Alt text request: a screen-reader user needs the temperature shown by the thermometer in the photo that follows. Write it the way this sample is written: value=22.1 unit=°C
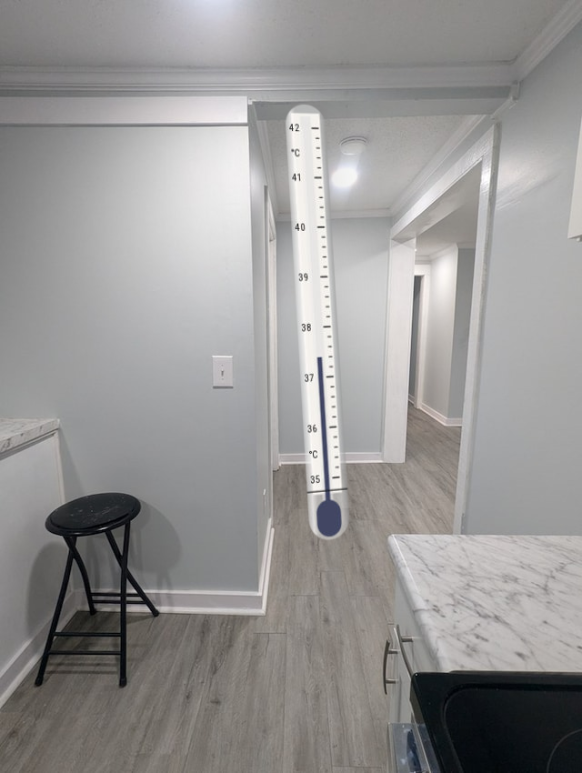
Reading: value=37.4 unit=°C
